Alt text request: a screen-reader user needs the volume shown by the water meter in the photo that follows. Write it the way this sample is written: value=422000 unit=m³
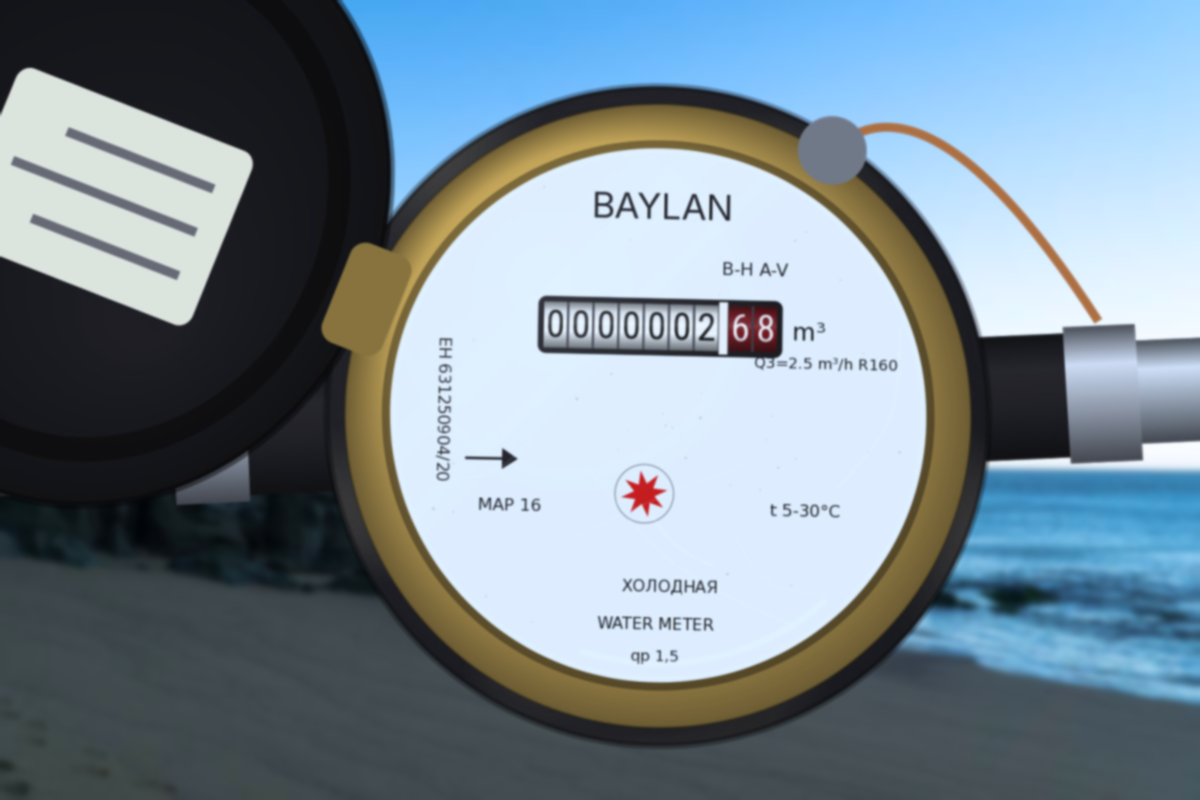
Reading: value=2.68 unit=m³
